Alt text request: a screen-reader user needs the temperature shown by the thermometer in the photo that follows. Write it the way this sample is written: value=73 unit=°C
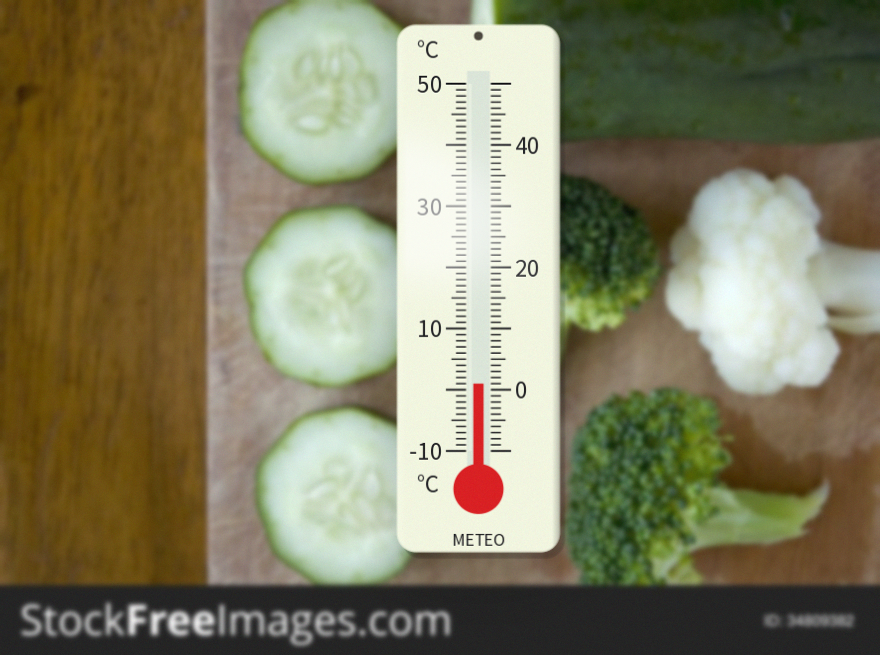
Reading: value=1 unit=°C
